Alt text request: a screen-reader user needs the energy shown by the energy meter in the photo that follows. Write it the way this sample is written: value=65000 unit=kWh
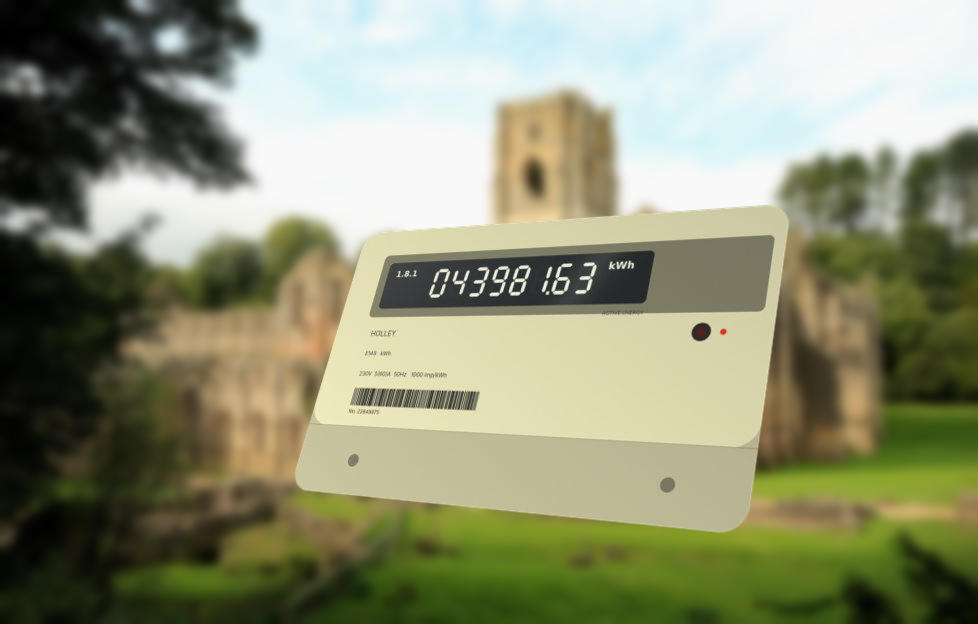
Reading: value=43981.63 unit=kWh
